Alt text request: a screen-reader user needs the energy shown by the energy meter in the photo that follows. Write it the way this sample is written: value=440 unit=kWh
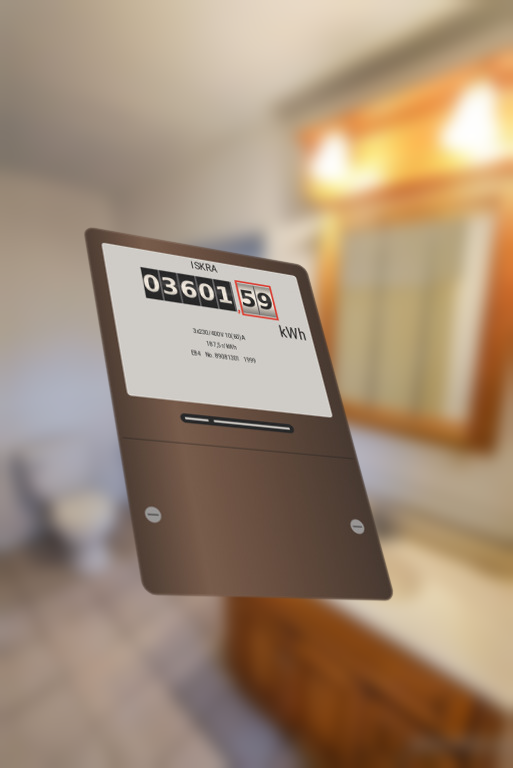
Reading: value=3601.59 unit=kWh
